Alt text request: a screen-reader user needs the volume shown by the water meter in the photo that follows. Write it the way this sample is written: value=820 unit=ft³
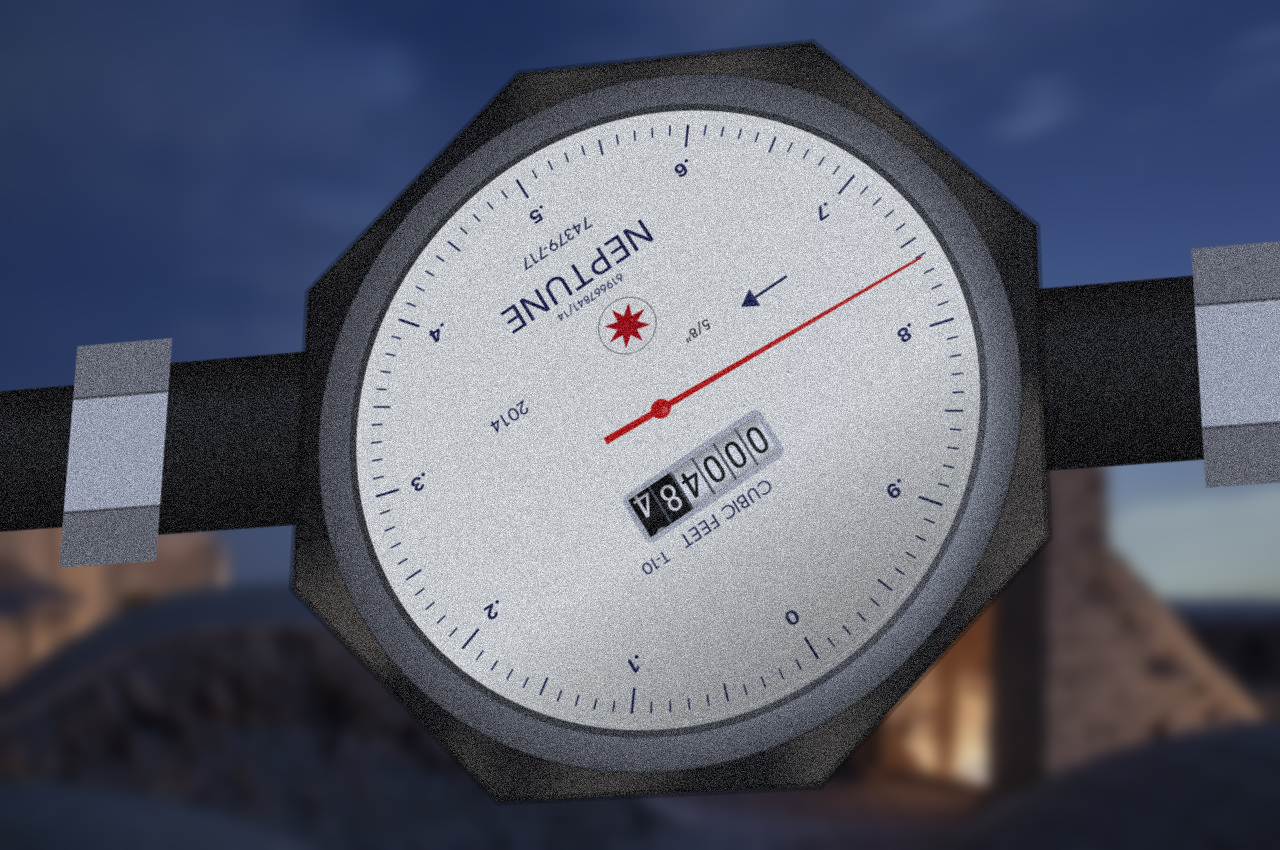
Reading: value=483.76 unit=ft³
